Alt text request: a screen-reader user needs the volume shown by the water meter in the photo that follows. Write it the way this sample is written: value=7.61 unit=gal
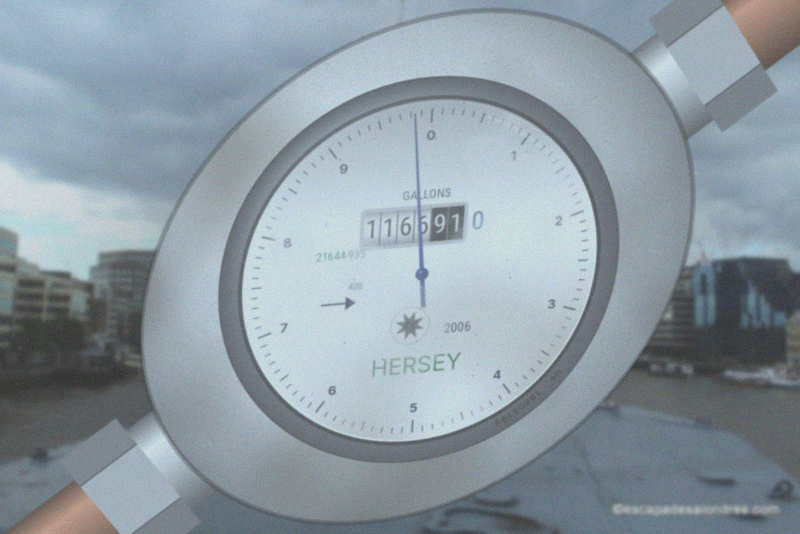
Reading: value=1166909.8 unit=gal
